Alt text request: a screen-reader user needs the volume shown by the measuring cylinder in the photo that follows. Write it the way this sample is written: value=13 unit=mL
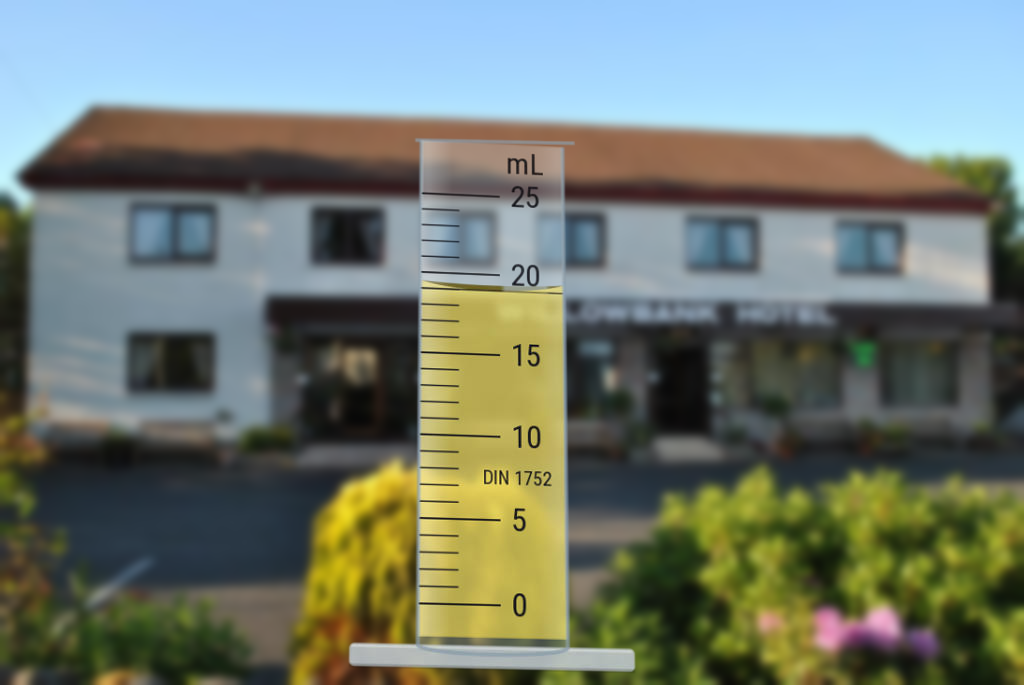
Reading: value=19 unit=mL
